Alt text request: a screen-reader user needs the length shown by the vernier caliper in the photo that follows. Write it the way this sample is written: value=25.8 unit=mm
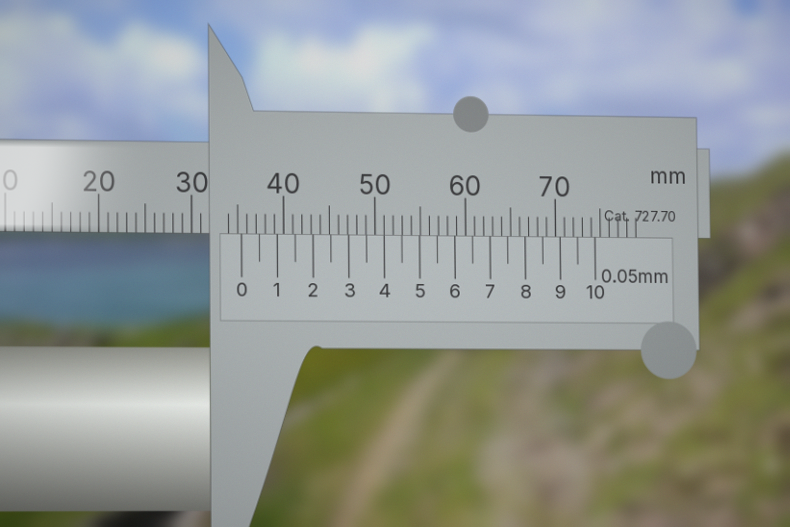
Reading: value=35.4 unit=mm
